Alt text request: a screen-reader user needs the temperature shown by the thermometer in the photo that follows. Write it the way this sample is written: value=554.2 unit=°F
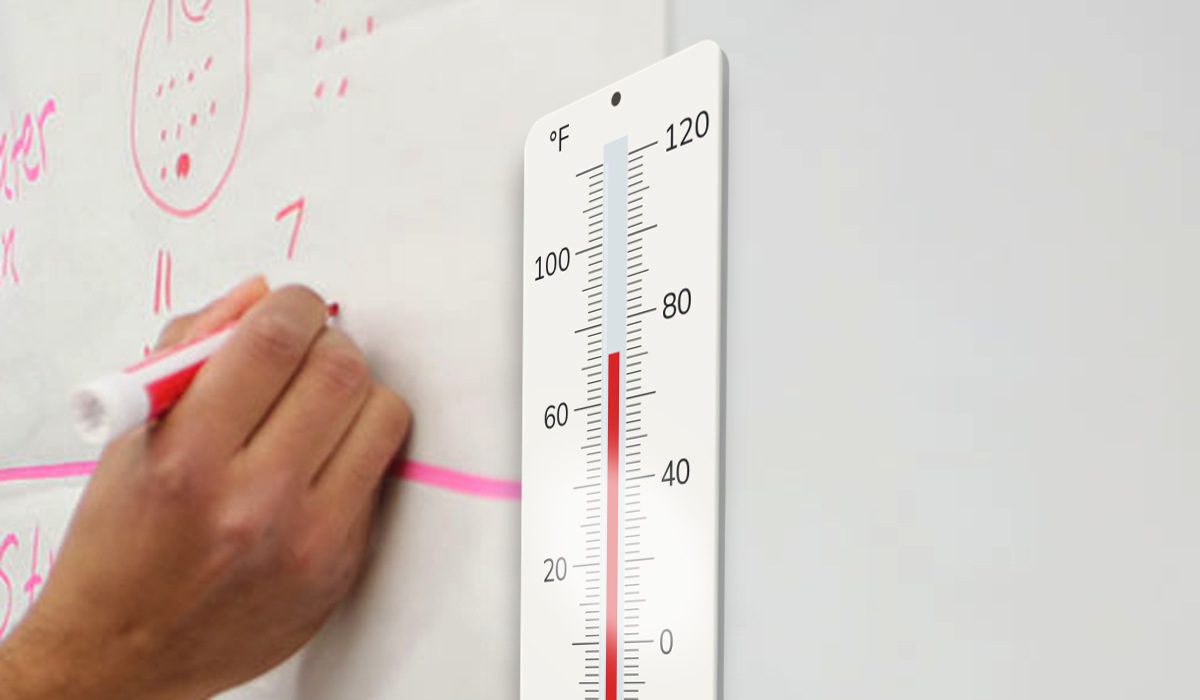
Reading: value=72 unit=°F
